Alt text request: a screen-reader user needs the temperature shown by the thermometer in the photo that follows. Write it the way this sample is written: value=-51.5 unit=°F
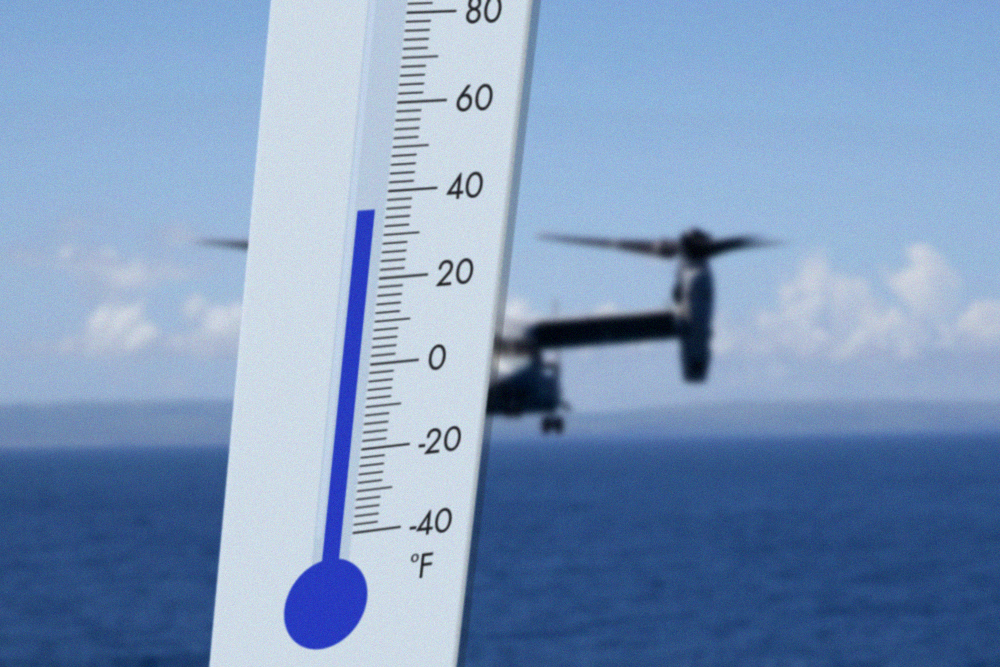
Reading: value=36 unit=°F
